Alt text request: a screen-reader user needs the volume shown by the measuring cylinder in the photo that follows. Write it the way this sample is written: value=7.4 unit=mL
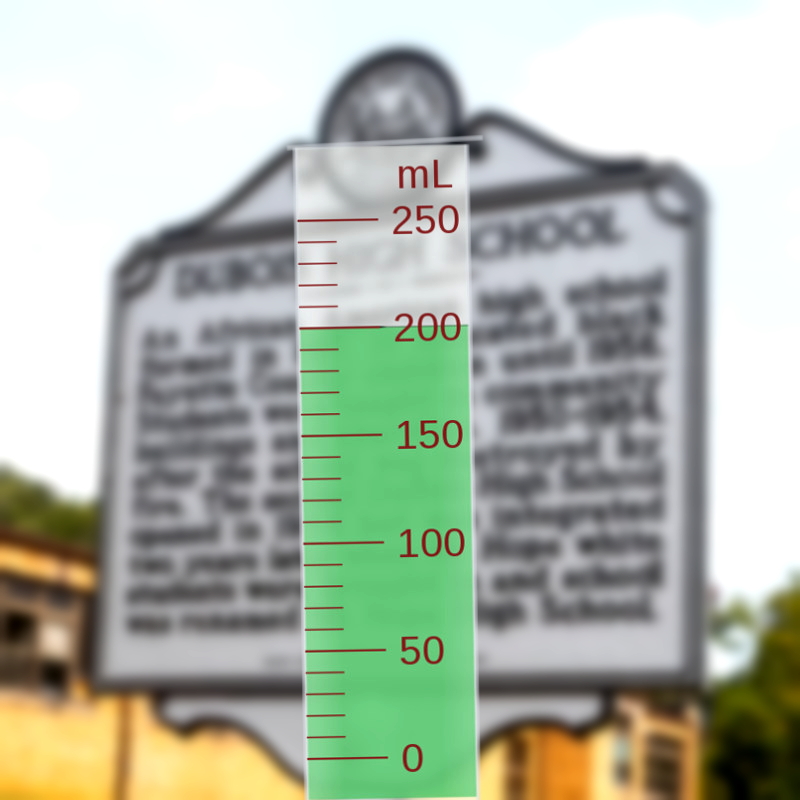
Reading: value=200 unit=mL
